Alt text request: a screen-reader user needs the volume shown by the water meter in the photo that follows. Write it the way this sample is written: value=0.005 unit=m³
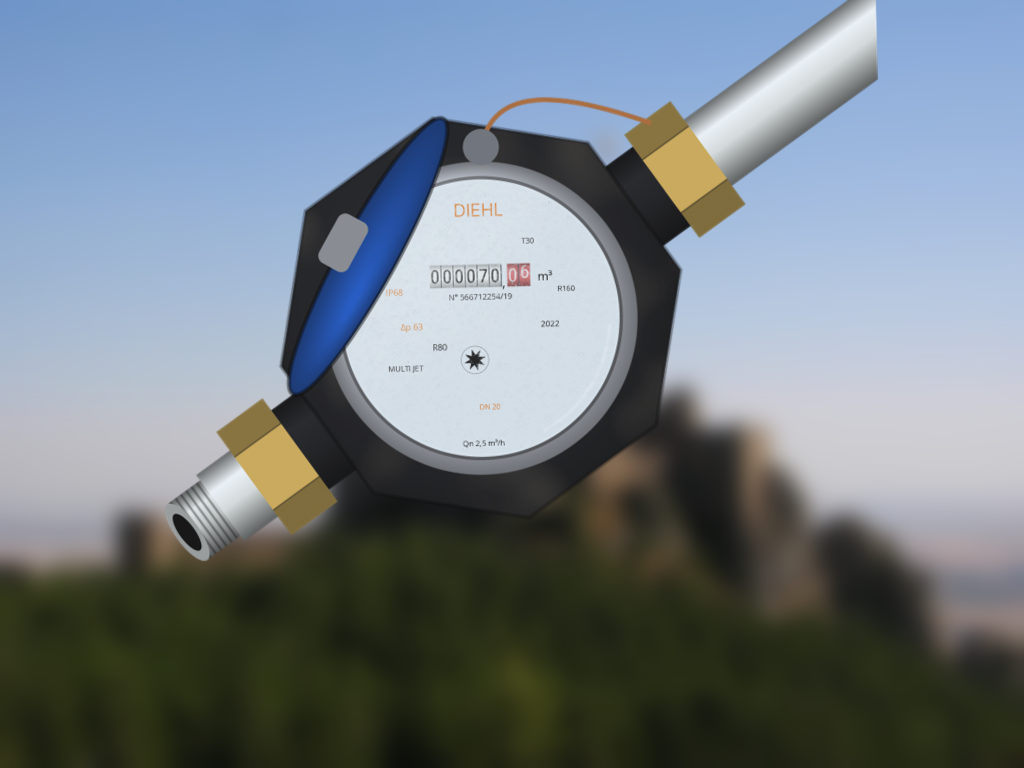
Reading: value=70.06 unit=m³
